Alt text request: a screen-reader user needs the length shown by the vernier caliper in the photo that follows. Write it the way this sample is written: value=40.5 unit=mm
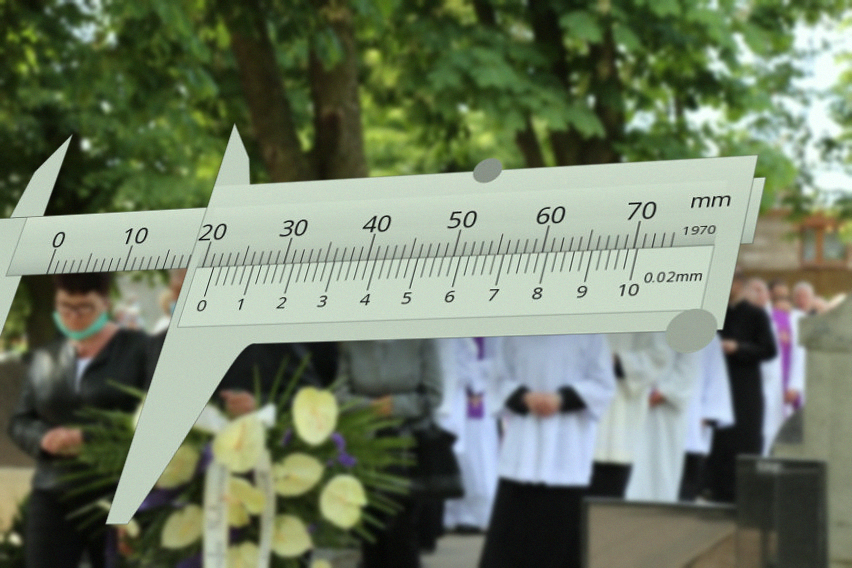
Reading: value=21.4 unit=mm
